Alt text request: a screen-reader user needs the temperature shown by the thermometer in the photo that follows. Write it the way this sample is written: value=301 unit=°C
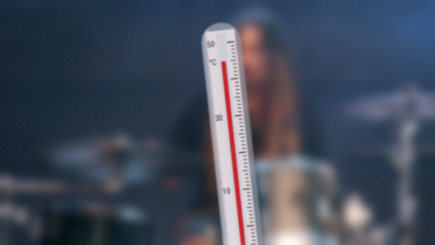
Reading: value=45 unit=°C
